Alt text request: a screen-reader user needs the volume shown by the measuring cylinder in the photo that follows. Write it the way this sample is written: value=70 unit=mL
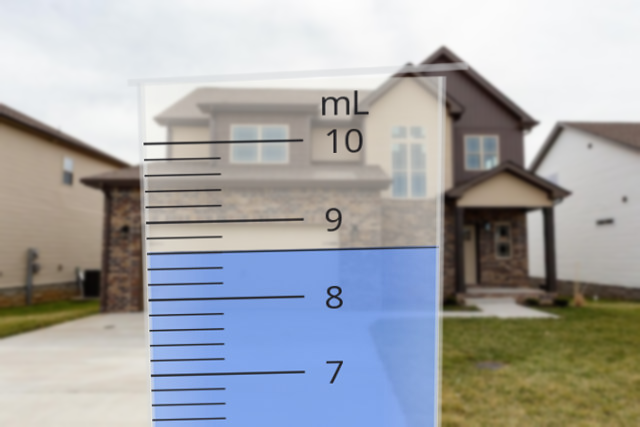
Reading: value=8.6 unit=mL
